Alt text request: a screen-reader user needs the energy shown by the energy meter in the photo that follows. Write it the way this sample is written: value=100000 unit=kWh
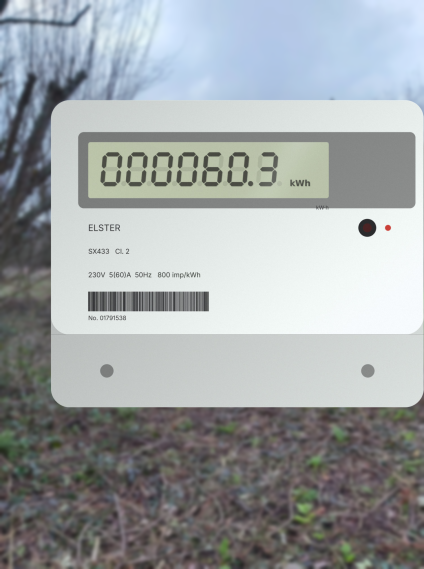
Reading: value=60.3 unit=kWh
